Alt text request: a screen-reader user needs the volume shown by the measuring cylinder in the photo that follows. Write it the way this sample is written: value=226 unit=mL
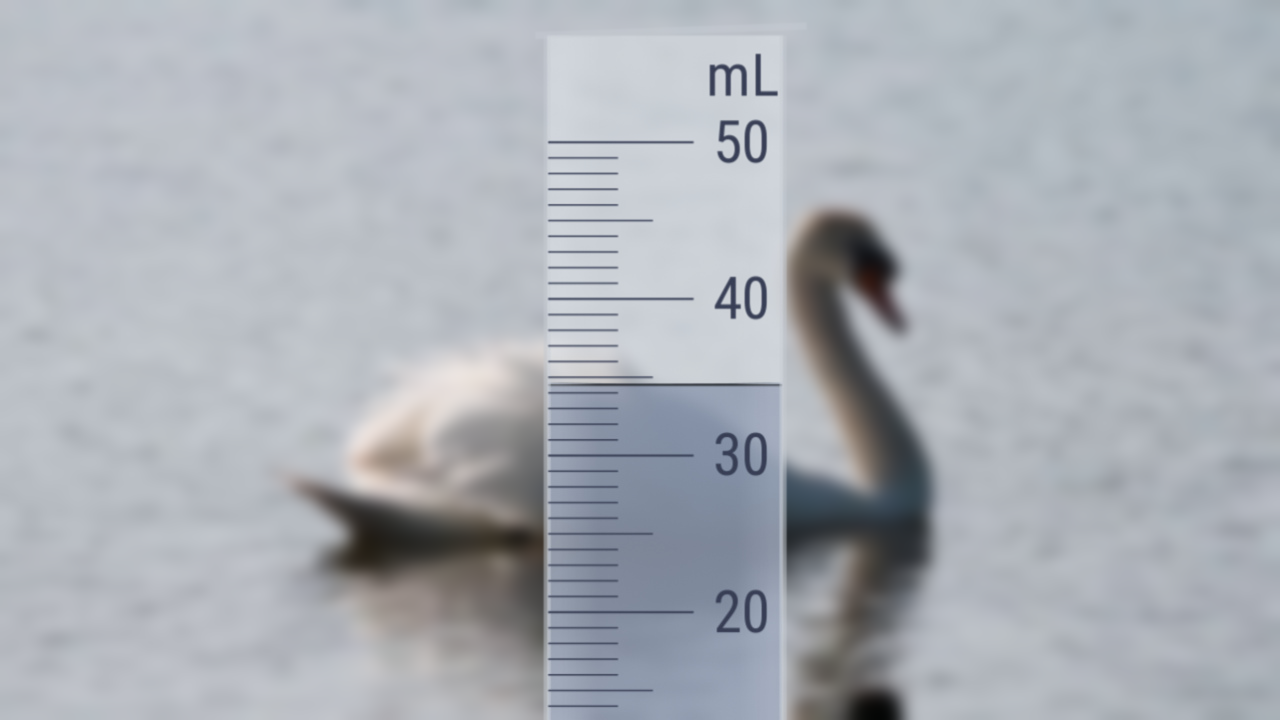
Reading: value=34.5 unit=mL
